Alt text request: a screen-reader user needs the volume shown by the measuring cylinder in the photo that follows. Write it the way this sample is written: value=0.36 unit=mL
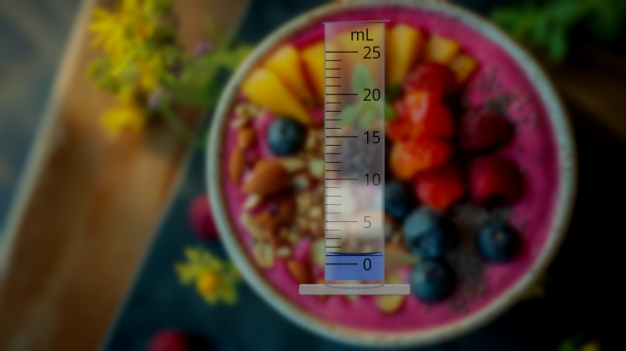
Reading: value=1 unit=mL
